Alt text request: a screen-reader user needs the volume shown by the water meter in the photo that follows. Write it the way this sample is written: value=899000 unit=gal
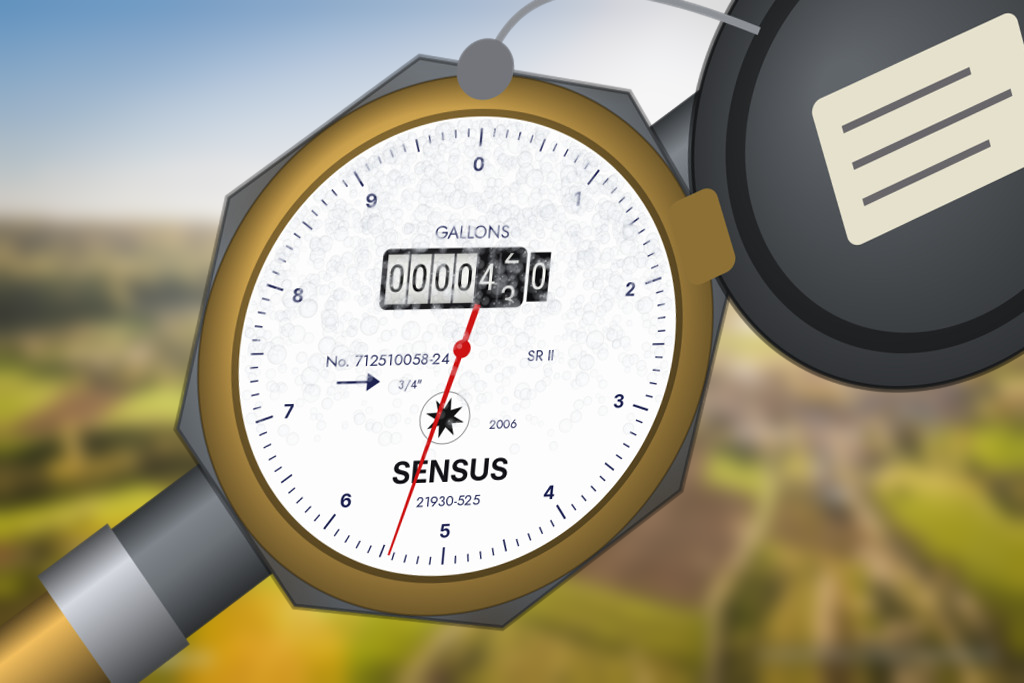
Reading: value=425.4 unit=gal
